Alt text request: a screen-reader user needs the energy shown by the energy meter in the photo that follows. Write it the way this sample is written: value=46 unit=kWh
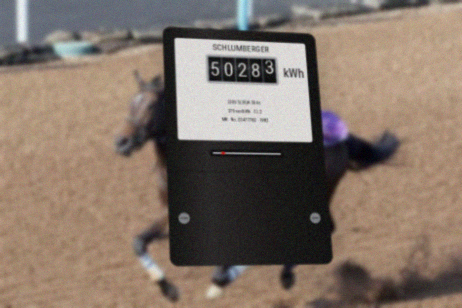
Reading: value=50283 unit=kWh
